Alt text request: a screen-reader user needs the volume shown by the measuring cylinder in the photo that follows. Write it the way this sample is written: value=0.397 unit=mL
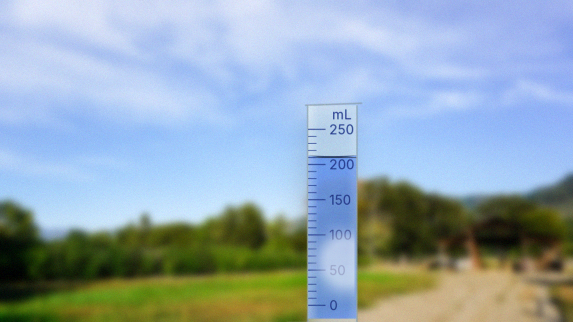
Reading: value=210 unit=mL
